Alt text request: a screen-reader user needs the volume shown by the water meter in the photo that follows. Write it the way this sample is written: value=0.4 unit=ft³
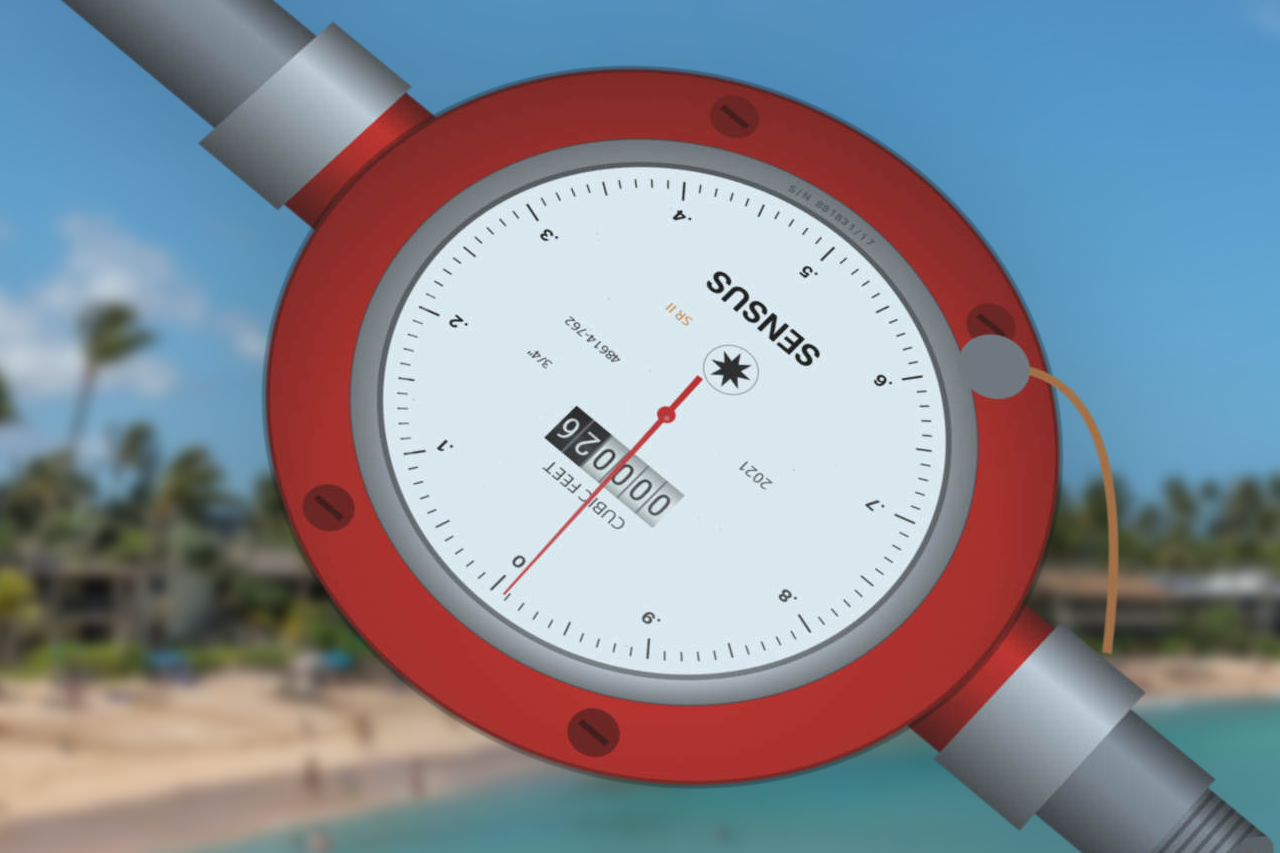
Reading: value=25.99 unit=ft³
